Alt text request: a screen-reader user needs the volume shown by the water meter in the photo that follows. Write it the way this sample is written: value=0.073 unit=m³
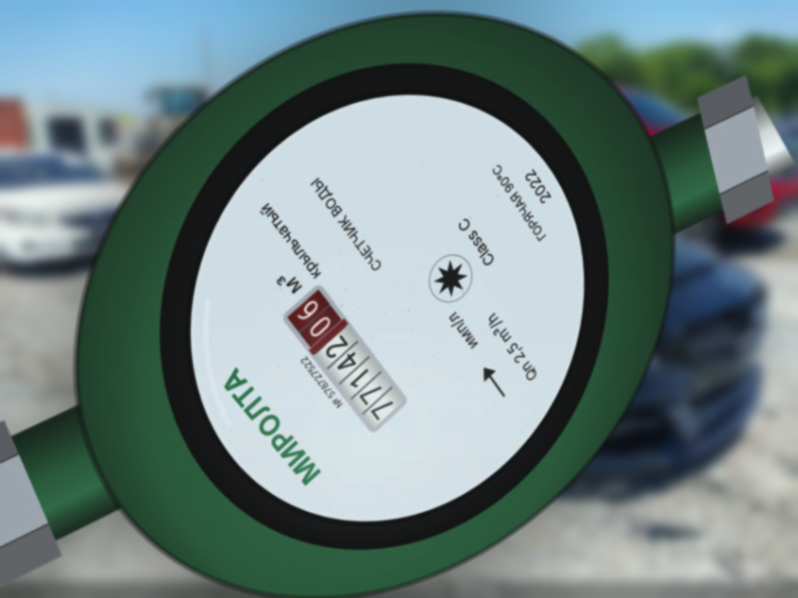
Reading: value=77142.06 unit=m³
